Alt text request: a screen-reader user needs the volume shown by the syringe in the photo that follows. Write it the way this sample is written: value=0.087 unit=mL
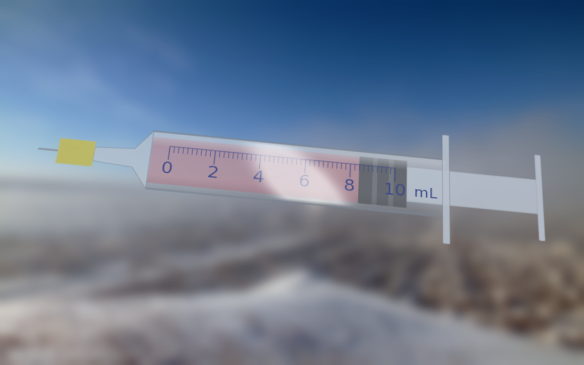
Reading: value=8.4 unit=mL
